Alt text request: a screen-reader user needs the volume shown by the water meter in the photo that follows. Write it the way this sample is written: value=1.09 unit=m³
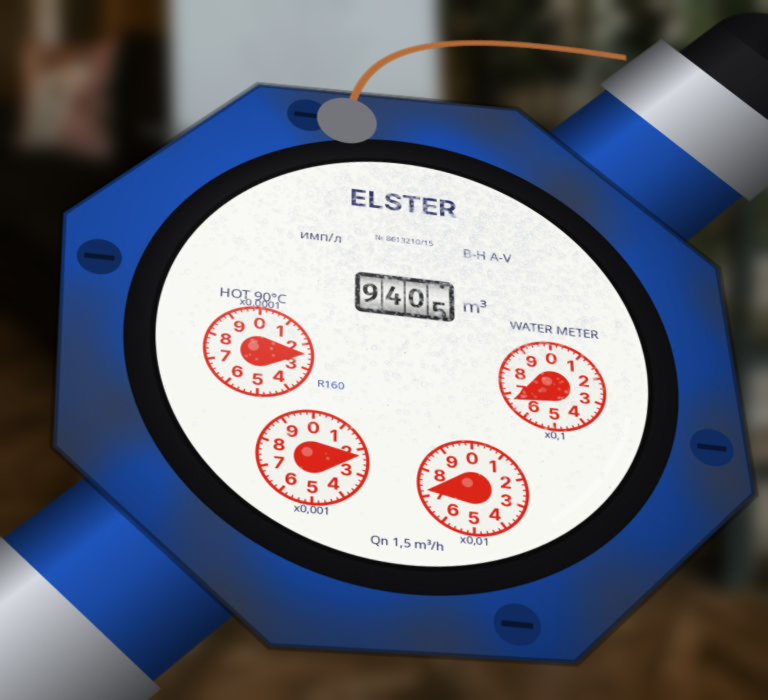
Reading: value=9404.6722 unit=m³
